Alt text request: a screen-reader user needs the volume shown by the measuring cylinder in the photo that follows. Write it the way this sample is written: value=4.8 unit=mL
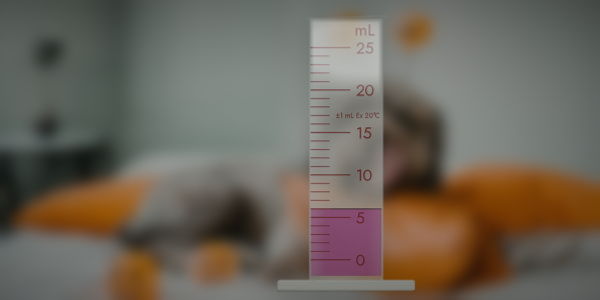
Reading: value=6 unit=mL
